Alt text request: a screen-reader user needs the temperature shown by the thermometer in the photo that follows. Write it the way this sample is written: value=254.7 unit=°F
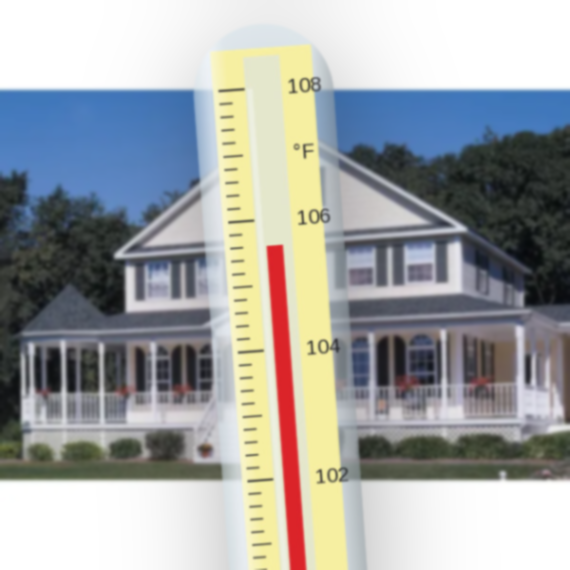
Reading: value=105.6 unit=°F
